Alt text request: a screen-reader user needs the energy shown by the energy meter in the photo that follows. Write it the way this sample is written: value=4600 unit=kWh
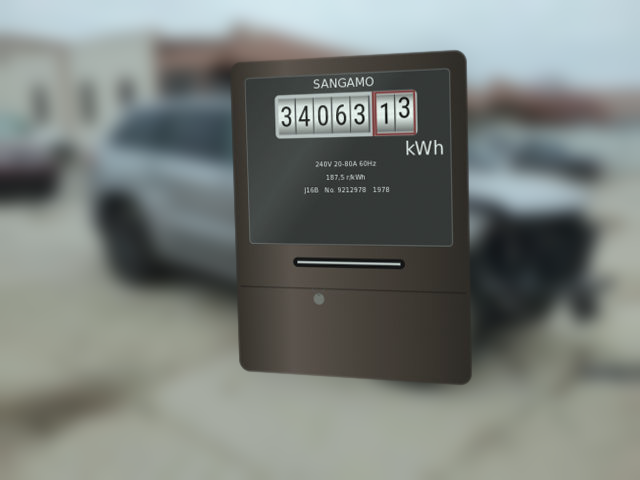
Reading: value=34063.13 unit=kWh
